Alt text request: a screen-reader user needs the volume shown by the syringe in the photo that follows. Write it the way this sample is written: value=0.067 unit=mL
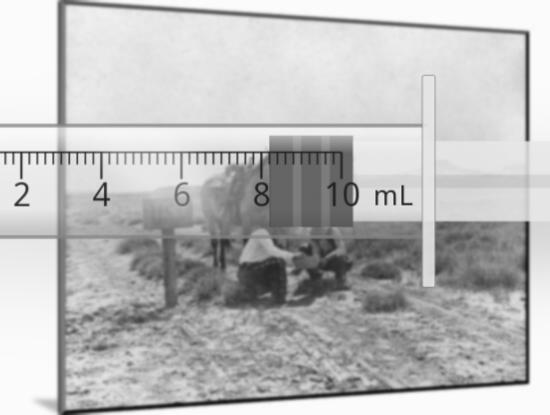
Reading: value=8.2 unit=mL
